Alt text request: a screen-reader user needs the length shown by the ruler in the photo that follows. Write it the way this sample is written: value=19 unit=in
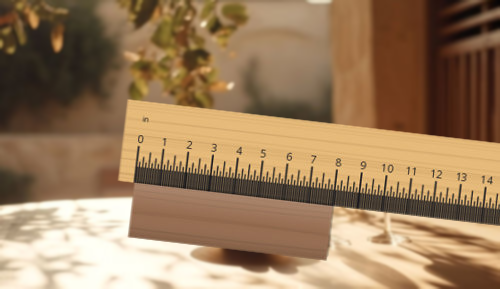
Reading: value=8 unit=in
